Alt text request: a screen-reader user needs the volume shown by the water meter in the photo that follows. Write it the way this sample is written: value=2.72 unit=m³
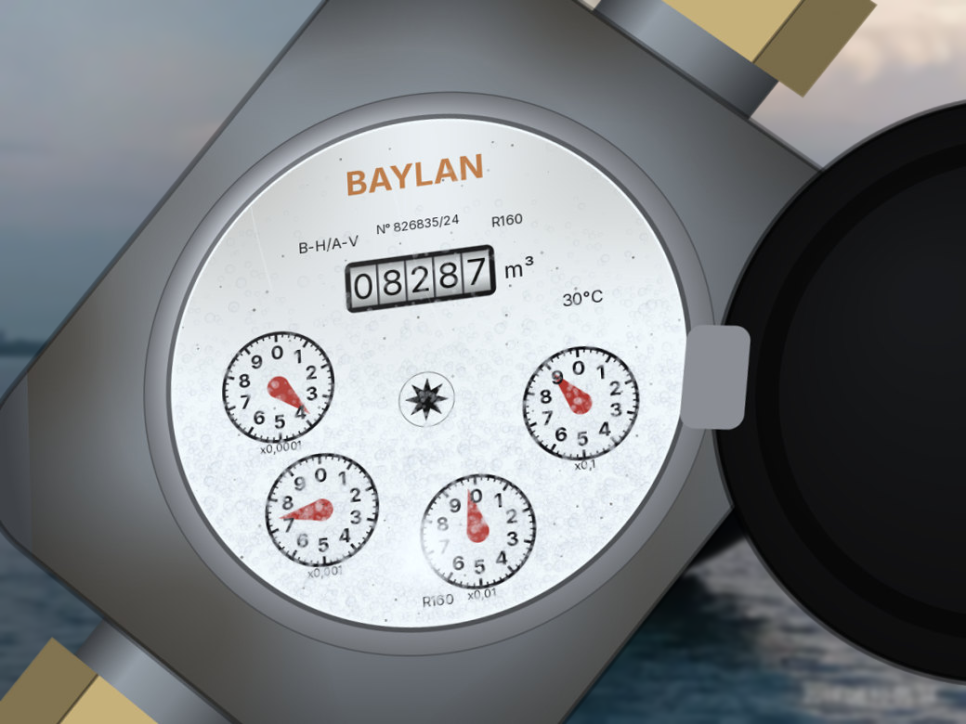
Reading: value=8287.8973 unit=m³
